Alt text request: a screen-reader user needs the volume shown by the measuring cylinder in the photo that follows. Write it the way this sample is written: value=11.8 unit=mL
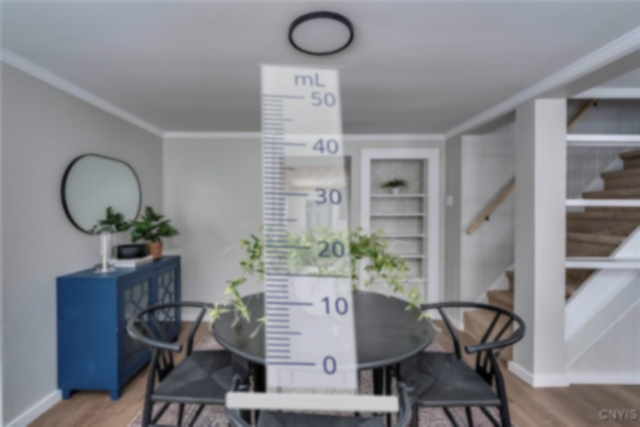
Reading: value=15 unit=mL
